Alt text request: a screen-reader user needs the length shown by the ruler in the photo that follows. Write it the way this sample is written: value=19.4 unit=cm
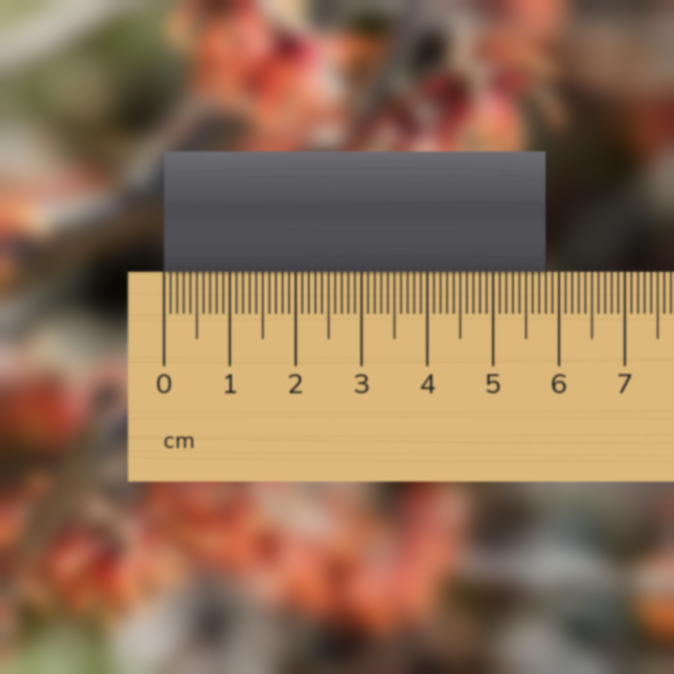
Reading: value=5.8 unit=cm
